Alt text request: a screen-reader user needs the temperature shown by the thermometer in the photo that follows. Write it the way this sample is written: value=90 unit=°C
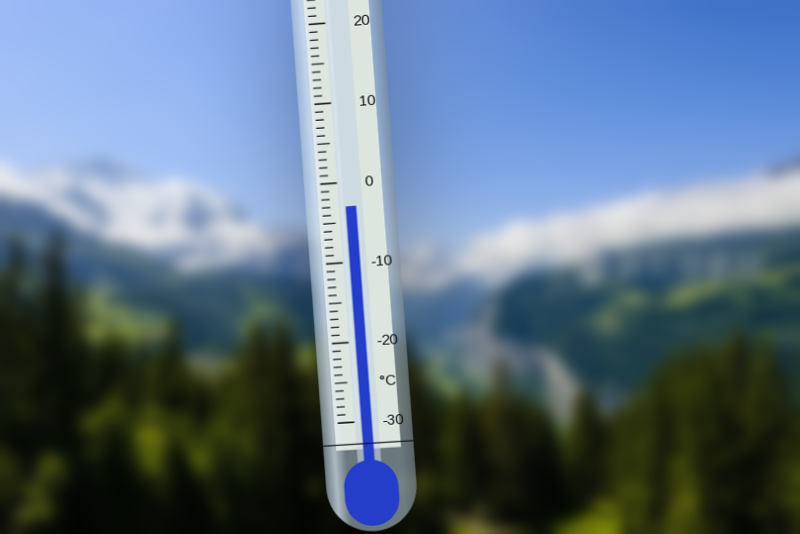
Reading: value=-3 unit=°C
